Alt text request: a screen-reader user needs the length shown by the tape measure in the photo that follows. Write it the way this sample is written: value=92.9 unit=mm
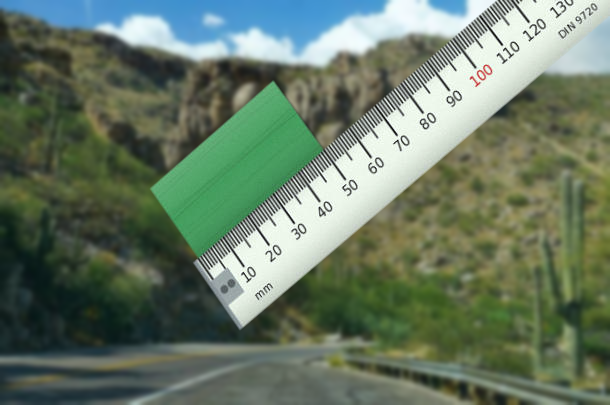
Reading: value=50 unit=mm
